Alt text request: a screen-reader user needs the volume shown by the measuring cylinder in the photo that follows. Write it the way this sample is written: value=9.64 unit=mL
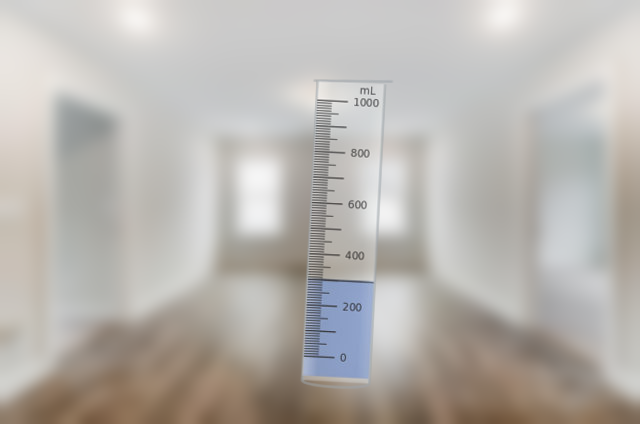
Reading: value=300 unit=mL
